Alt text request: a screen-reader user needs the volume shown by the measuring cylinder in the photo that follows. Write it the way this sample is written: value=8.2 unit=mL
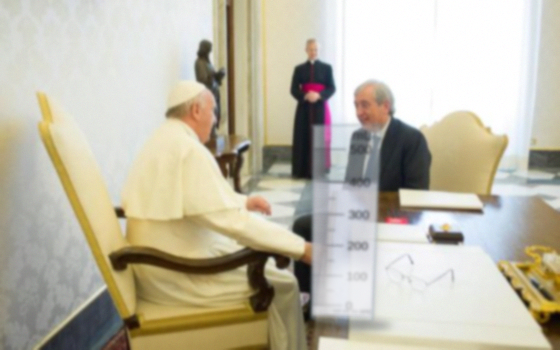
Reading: value=400 unit=mL
